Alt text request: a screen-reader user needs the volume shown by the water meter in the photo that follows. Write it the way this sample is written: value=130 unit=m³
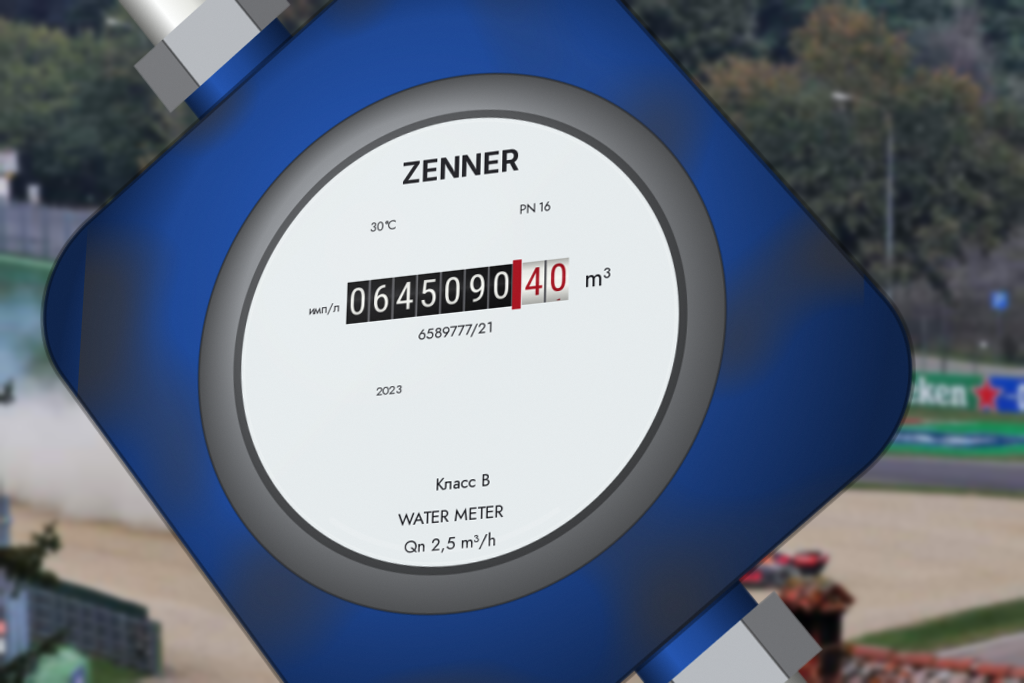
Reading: value=645090.40 unit=m³
